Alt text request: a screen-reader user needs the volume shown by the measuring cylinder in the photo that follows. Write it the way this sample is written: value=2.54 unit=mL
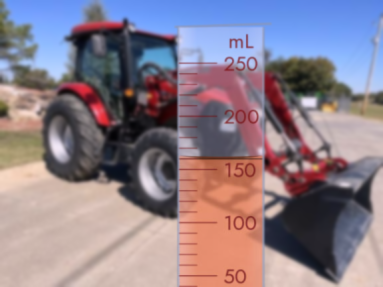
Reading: value=160 unit=mL
